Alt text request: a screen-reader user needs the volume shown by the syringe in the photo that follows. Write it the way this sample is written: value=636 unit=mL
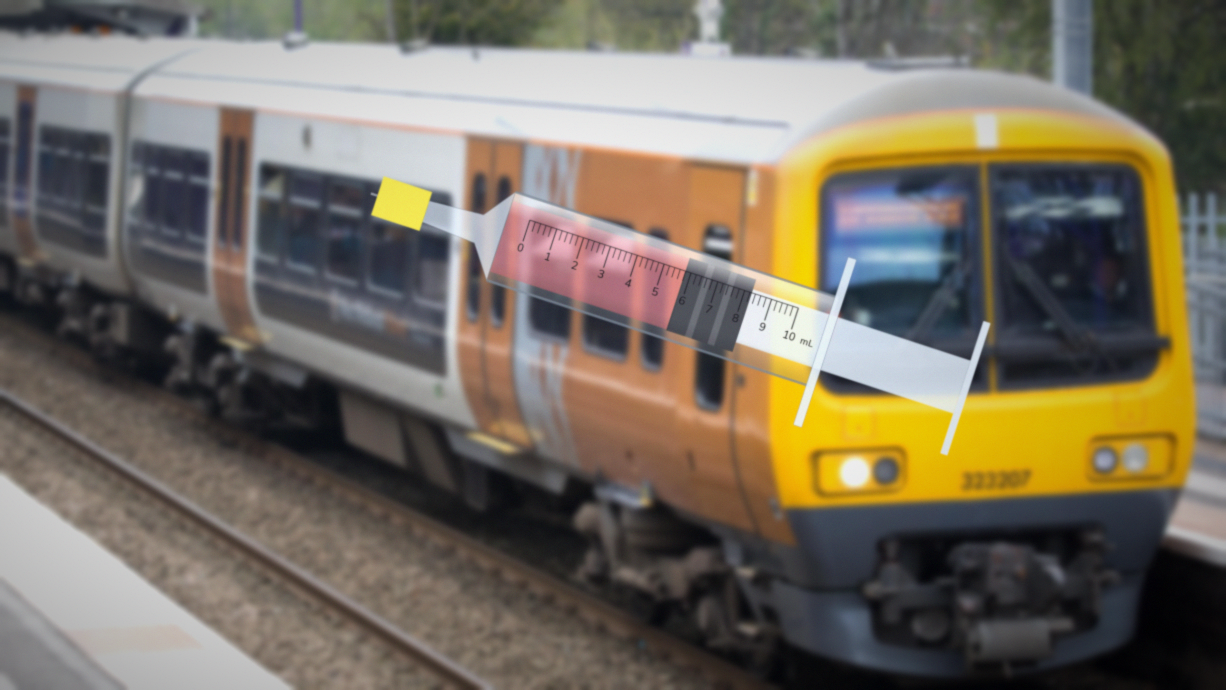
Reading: value=5.8 unit=mL
